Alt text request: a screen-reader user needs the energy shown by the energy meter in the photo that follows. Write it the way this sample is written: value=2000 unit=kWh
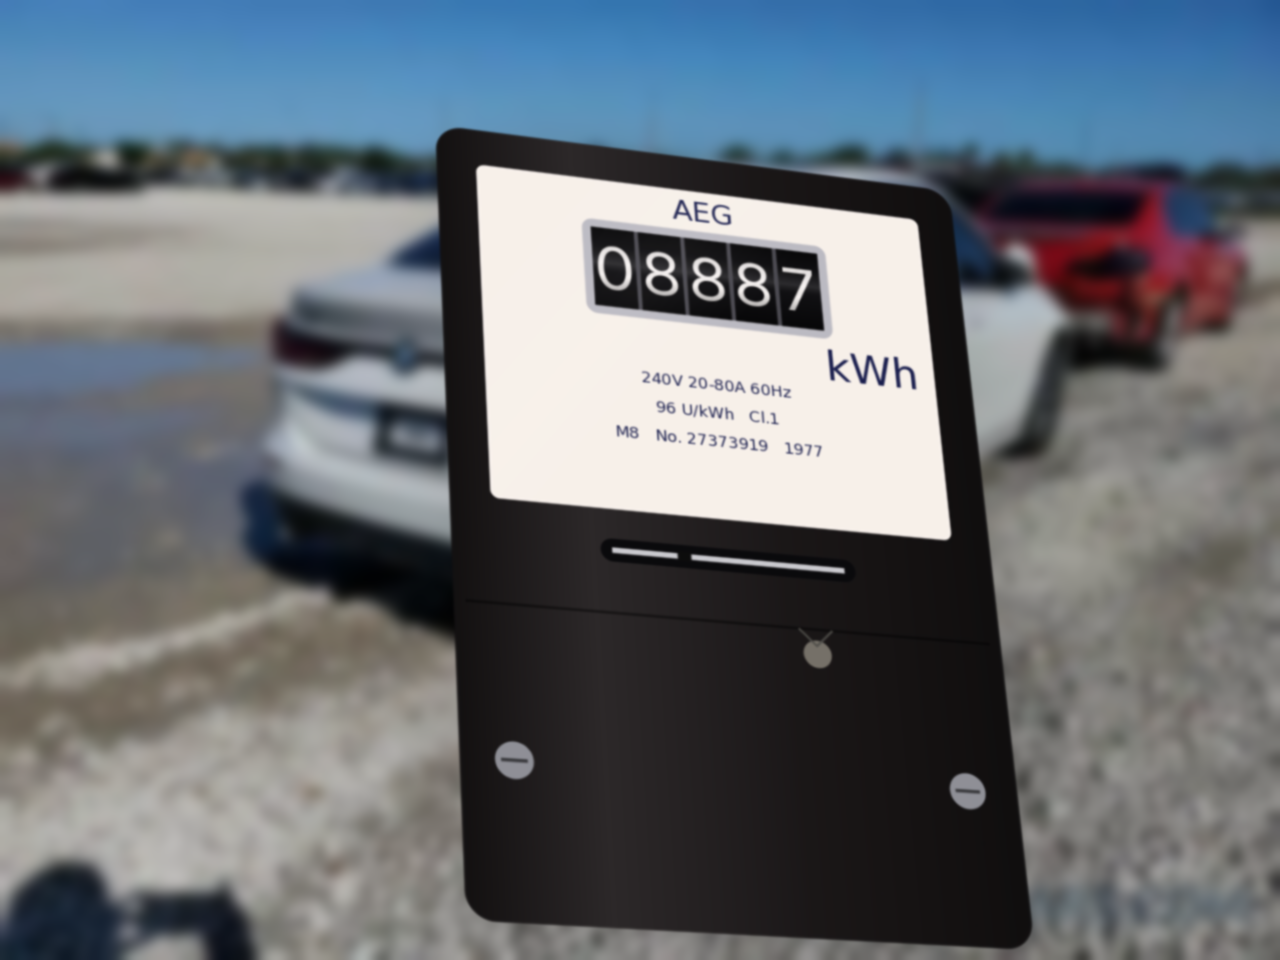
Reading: value=8887 unit=kWh
